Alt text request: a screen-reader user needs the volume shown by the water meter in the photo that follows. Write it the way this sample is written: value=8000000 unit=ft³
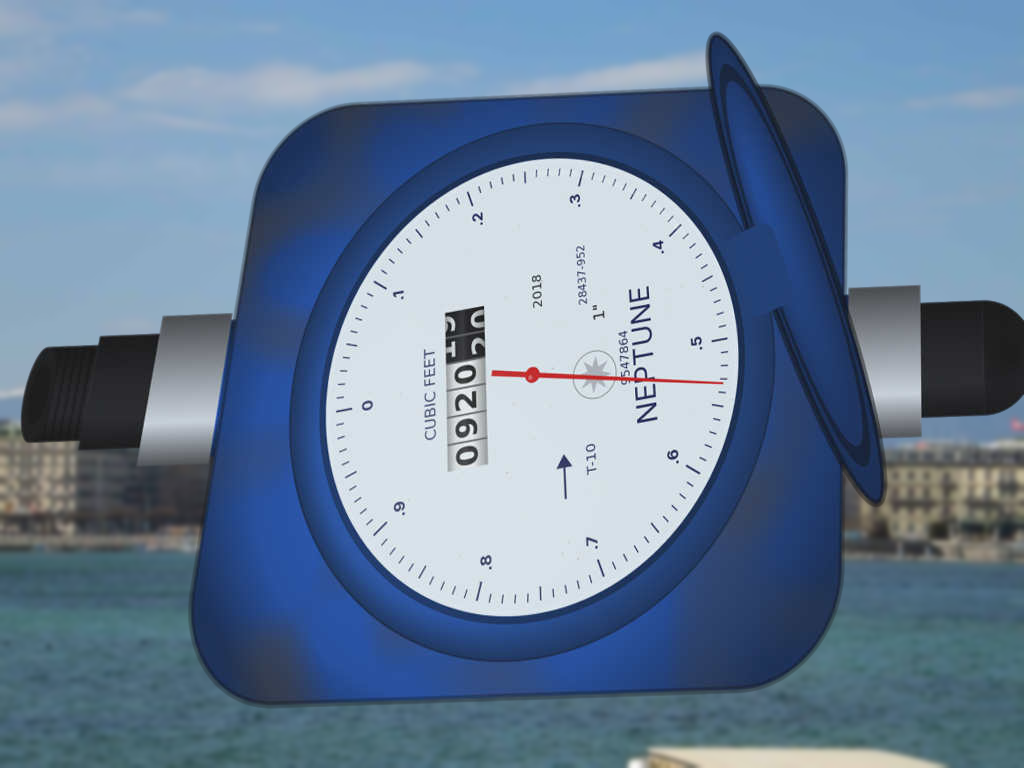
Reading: value=92019.53 unit=ft³
